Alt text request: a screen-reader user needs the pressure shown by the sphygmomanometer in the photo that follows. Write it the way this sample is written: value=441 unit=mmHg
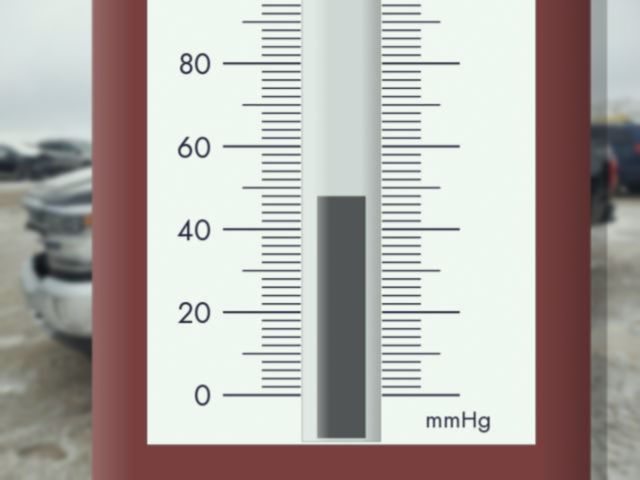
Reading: value=48 unit=mmHg
